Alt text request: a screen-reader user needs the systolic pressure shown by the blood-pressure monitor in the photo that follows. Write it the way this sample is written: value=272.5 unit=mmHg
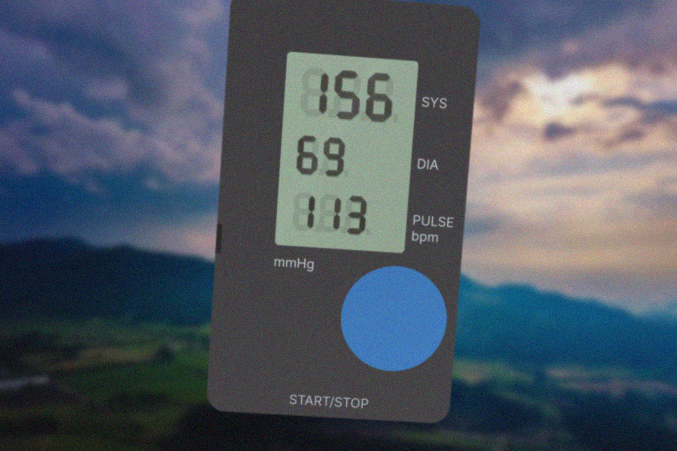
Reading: value=156 unit=mmHg
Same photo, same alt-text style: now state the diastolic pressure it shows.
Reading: value=69 unit=mmHg
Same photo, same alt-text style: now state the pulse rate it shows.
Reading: value=113 unit=bpm
